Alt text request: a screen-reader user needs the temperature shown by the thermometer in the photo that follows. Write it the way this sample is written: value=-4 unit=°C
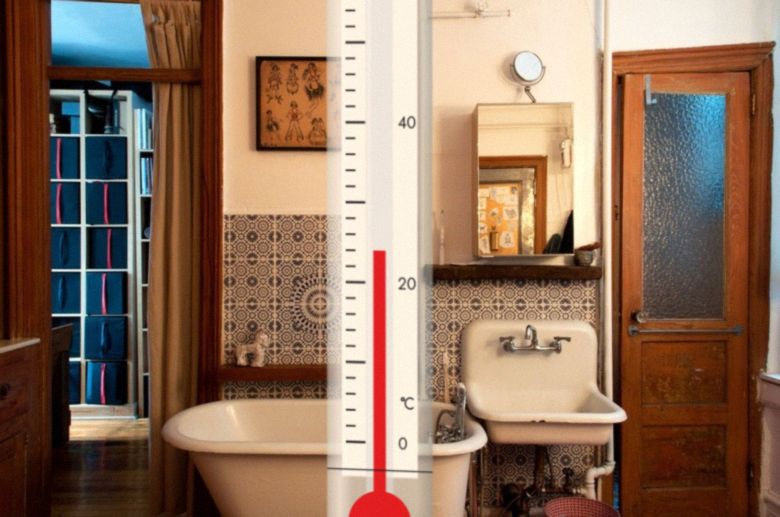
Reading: value=24 unit=°C
